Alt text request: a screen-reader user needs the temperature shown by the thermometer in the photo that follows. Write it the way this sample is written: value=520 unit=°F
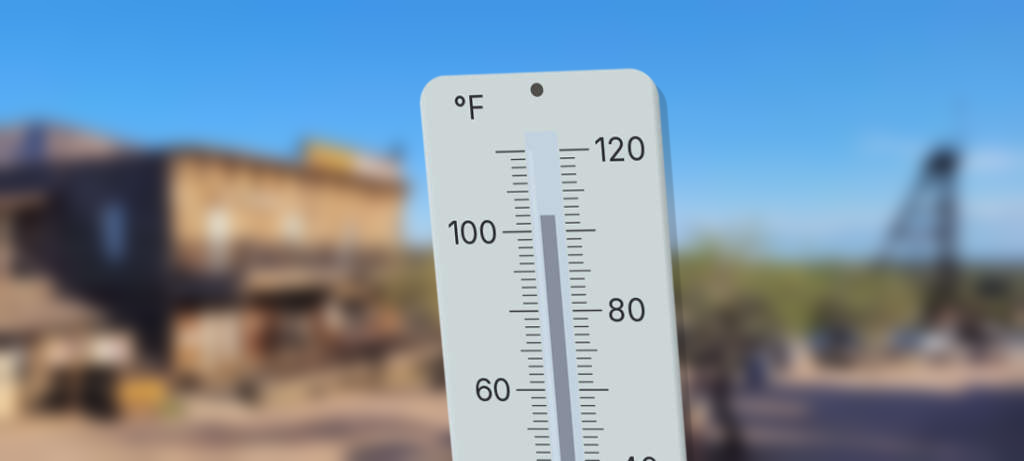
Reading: value=104 unit=°F
